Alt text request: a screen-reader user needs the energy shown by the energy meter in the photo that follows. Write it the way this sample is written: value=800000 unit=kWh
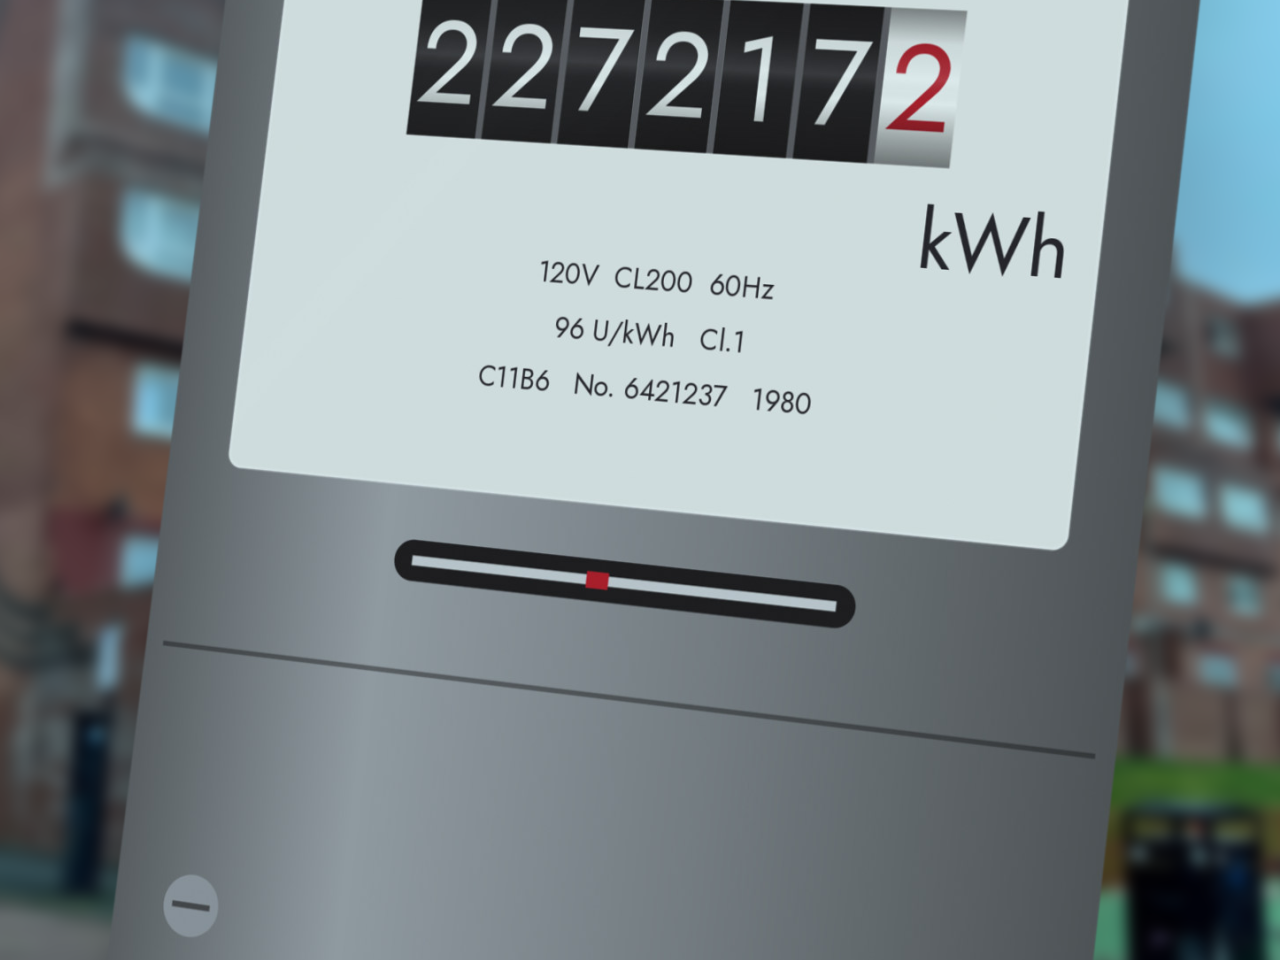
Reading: value=227217.2 unit=kWh
